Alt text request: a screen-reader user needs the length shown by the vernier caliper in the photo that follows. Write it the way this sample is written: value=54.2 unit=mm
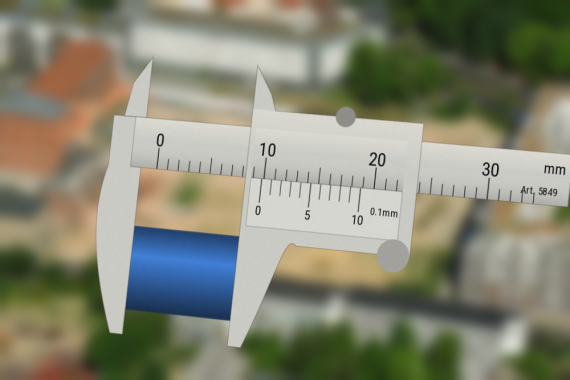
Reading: value=9.8 unit=mm
